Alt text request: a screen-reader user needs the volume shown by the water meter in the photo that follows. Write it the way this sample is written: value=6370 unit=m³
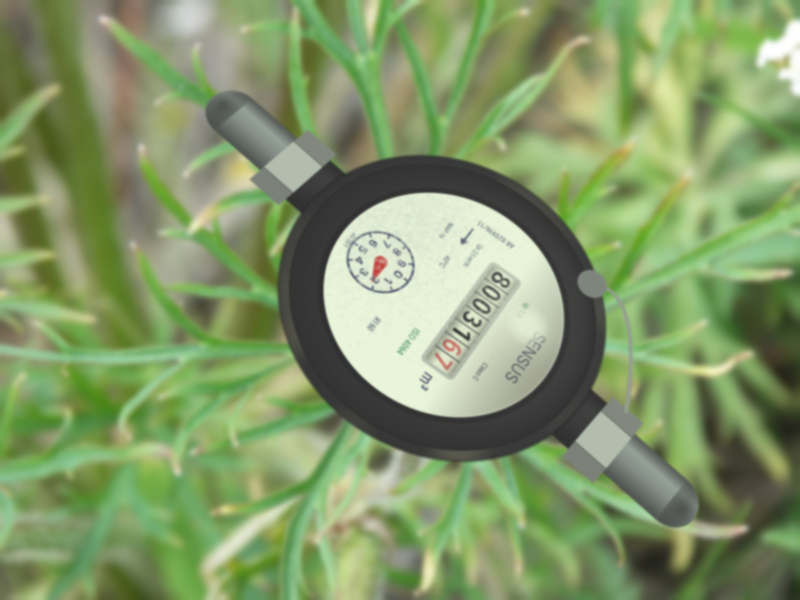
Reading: value=80031.672 unit=m³
